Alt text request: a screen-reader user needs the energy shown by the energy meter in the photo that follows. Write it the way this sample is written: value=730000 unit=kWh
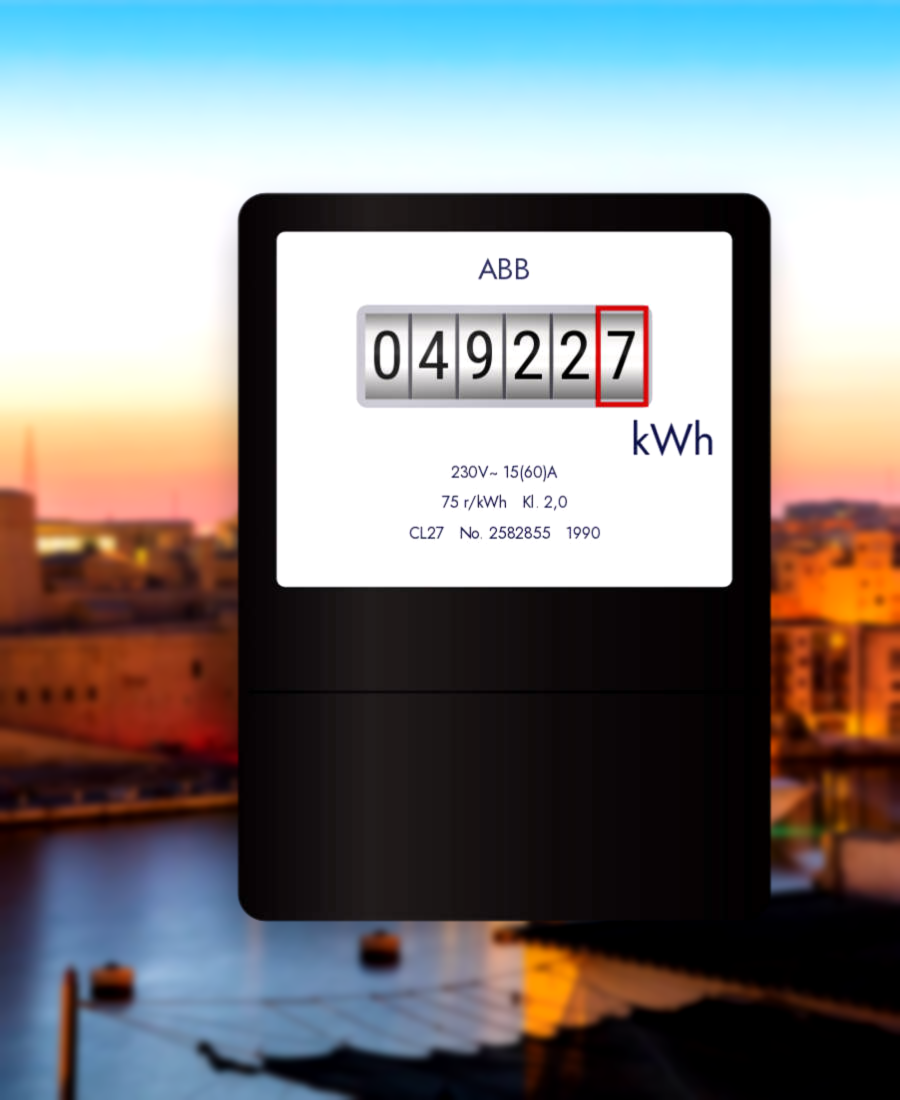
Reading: value=4922.7 unit=kWh
